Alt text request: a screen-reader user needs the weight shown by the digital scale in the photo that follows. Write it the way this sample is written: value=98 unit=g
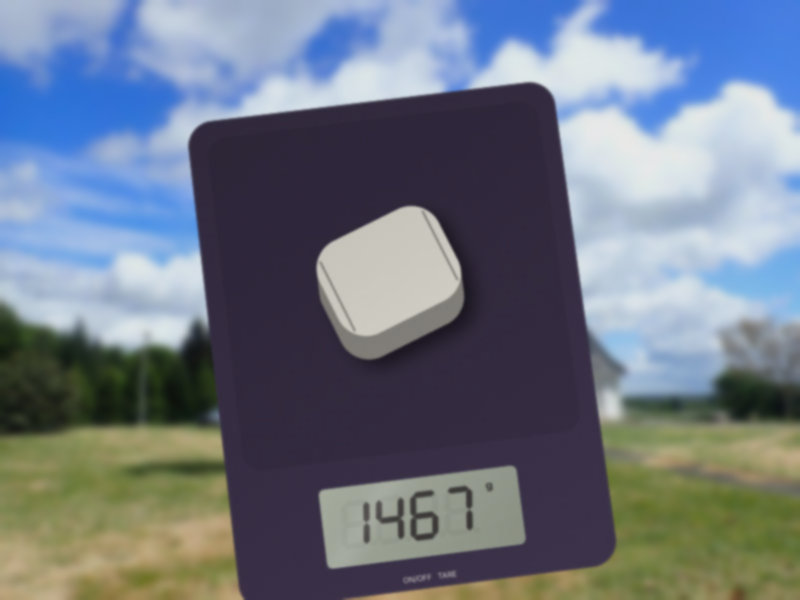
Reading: value=1467 unit=g
